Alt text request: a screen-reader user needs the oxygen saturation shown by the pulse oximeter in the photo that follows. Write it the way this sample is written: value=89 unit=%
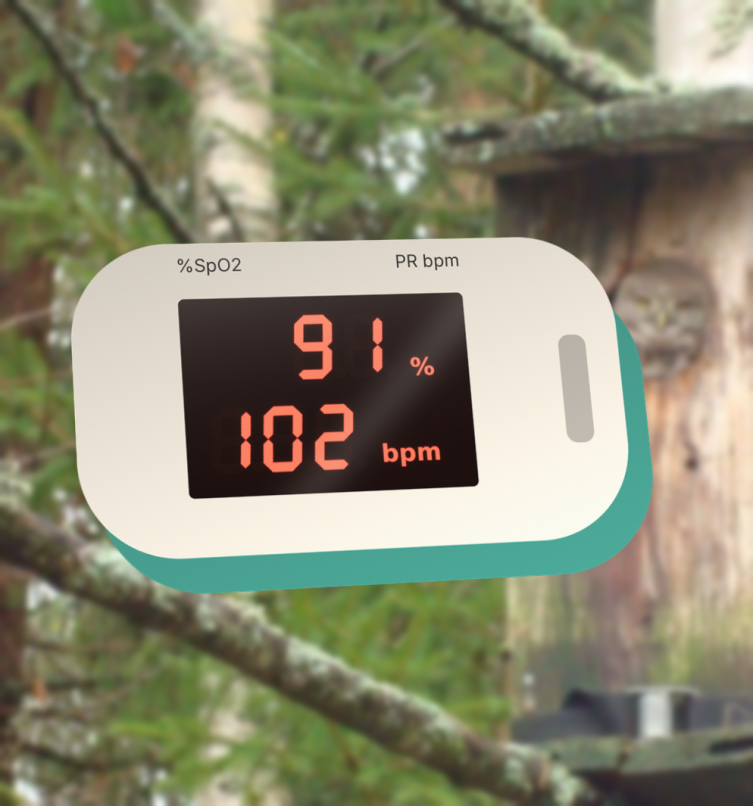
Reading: value=91 unit=%
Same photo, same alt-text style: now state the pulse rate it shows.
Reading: value=102 unit=bpm
